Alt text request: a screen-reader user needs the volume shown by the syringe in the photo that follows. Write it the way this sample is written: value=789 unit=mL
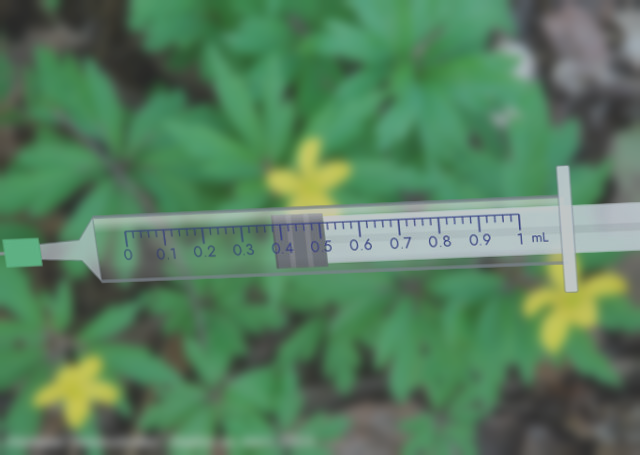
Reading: value=0.38 unit=mL
